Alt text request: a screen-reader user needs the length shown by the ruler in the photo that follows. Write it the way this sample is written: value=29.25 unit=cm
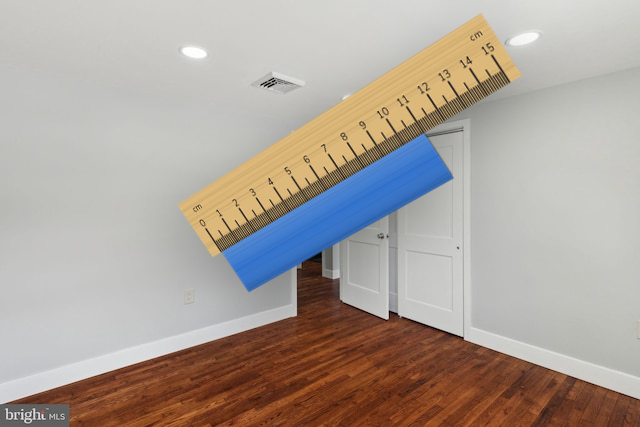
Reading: value=11 unit=cm
